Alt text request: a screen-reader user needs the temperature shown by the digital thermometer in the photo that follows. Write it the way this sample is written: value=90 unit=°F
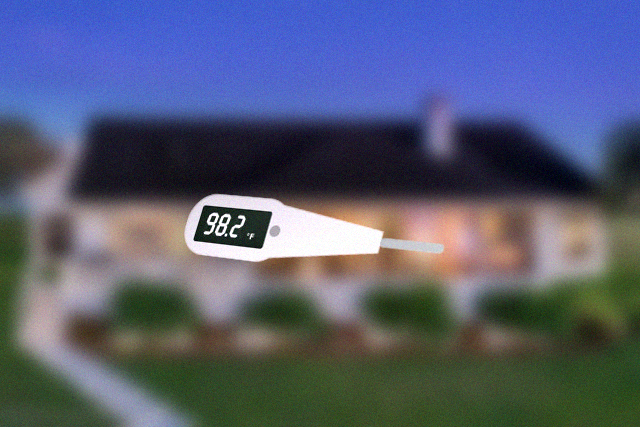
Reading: value=98.2 unit=°F
